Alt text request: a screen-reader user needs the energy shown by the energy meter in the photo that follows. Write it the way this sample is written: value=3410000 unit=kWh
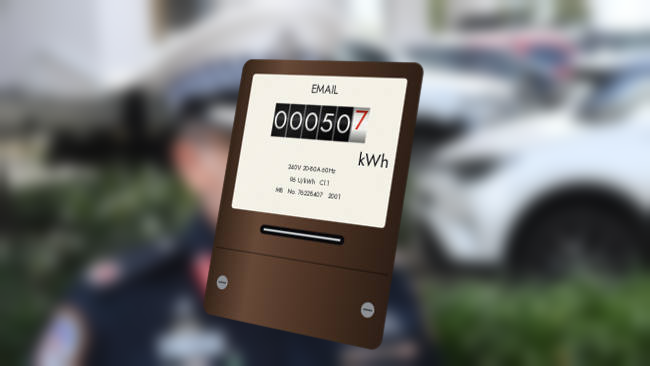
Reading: value=50.7 unit=kWh
